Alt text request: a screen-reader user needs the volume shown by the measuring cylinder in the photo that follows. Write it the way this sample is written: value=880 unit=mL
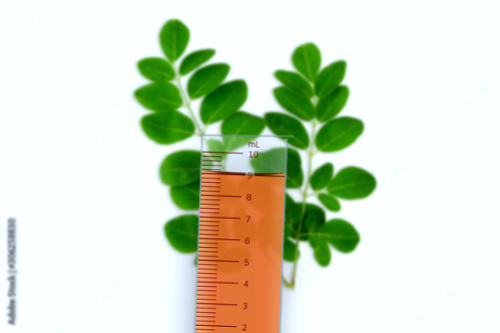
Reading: value=9 unit=mL
